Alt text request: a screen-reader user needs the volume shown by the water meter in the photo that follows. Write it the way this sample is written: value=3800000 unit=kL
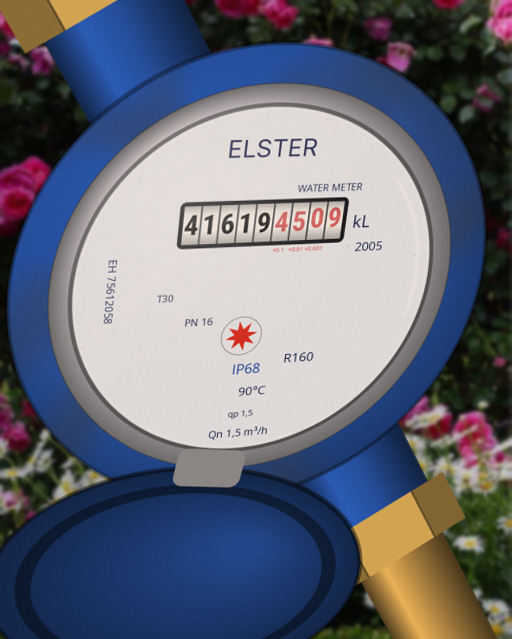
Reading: value=41619.4509 unit=kL
